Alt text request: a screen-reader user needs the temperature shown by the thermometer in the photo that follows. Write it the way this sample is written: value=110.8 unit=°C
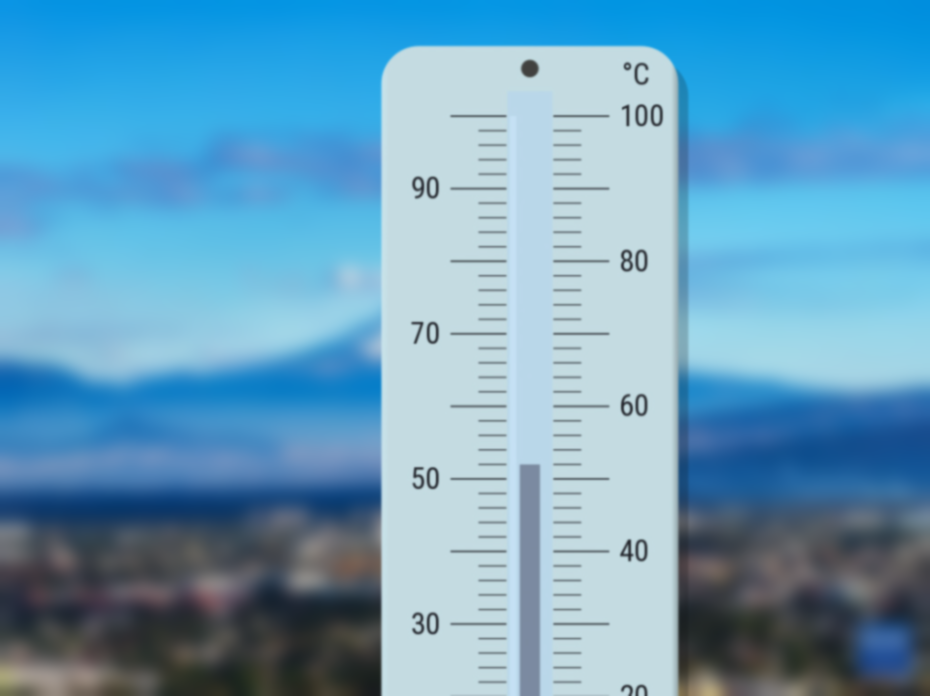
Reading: value=52 unit=°C
